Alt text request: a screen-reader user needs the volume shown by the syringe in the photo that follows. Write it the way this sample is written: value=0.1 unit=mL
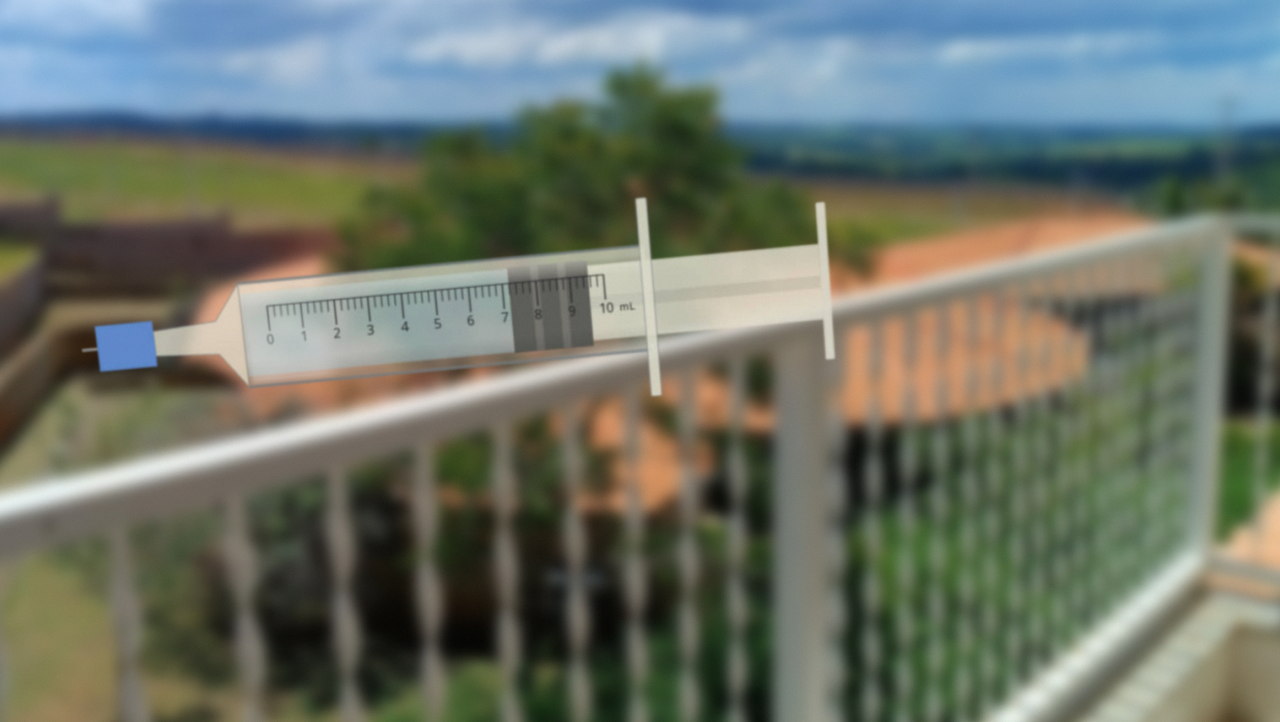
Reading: value=7.2 unit=mL
